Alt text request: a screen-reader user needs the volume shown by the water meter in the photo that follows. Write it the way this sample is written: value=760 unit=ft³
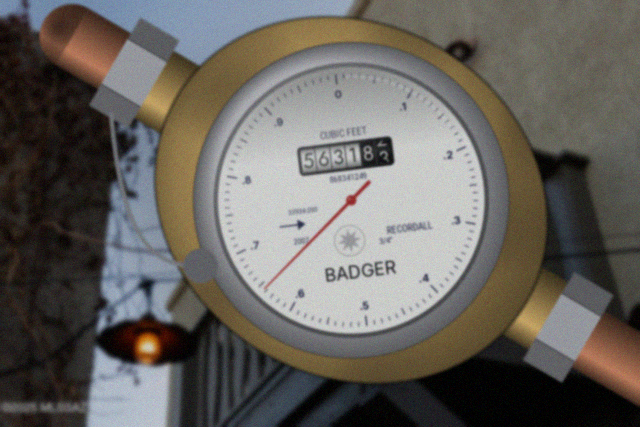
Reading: value=563182.64 unit=ft³
